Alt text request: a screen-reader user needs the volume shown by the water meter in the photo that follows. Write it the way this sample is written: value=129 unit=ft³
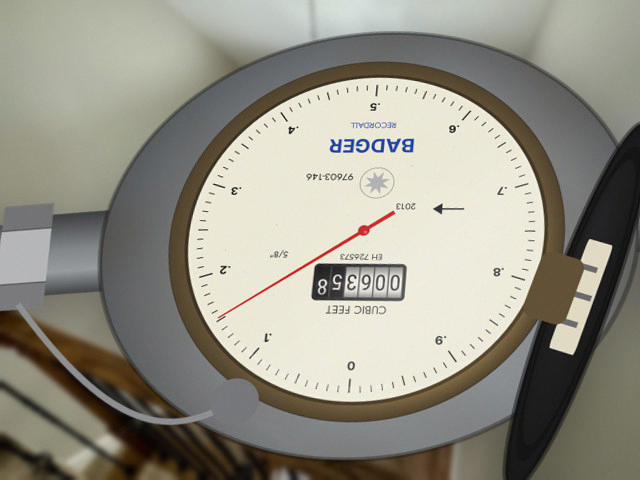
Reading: value=6358.15 unit=ft³
